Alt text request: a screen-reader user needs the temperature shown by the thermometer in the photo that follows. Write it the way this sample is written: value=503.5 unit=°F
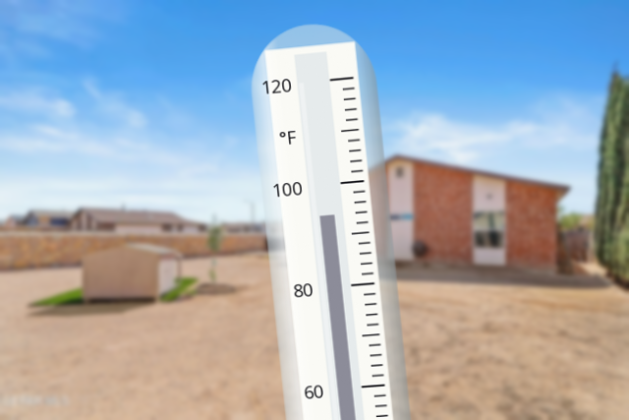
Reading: value=94 unit=°F
